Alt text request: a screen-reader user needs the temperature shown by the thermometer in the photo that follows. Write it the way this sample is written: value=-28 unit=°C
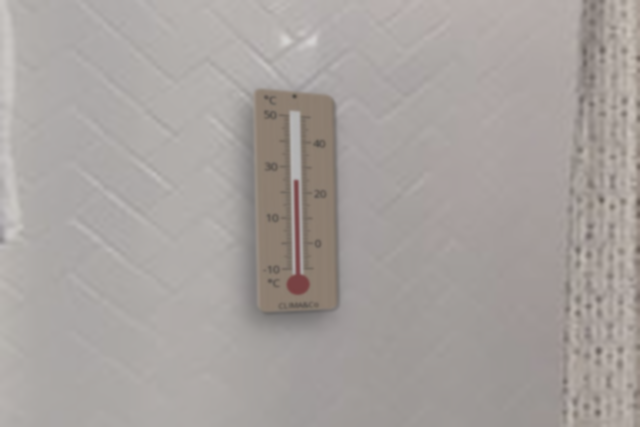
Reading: value=25 unit=°C
